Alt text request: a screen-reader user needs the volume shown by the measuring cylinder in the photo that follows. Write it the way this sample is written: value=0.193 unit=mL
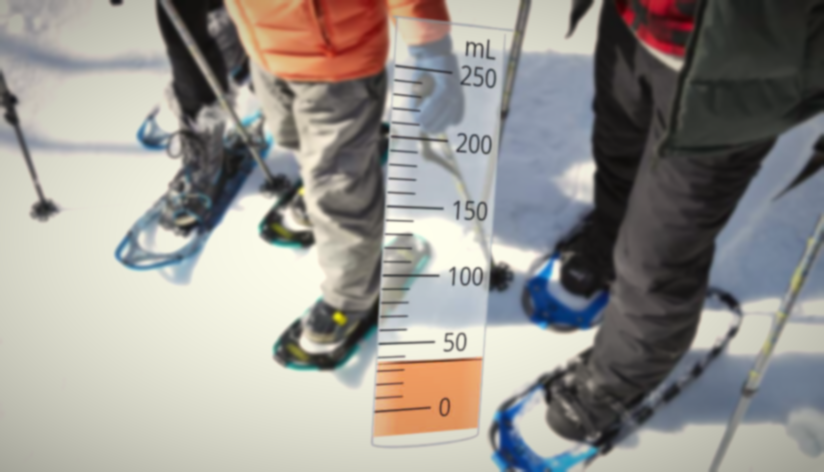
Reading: value=35 unit=mL
